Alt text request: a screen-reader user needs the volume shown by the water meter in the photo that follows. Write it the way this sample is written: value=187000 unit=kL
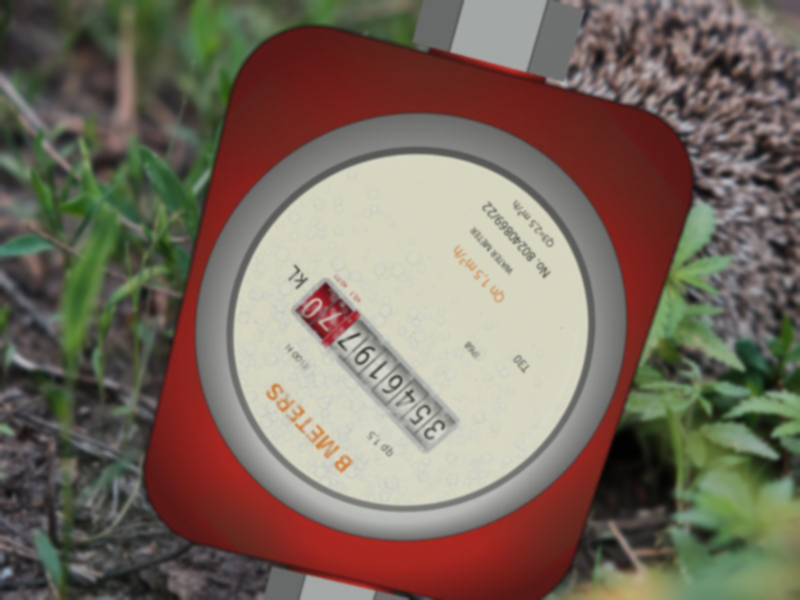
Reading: value=3546197.70 unit=kL
